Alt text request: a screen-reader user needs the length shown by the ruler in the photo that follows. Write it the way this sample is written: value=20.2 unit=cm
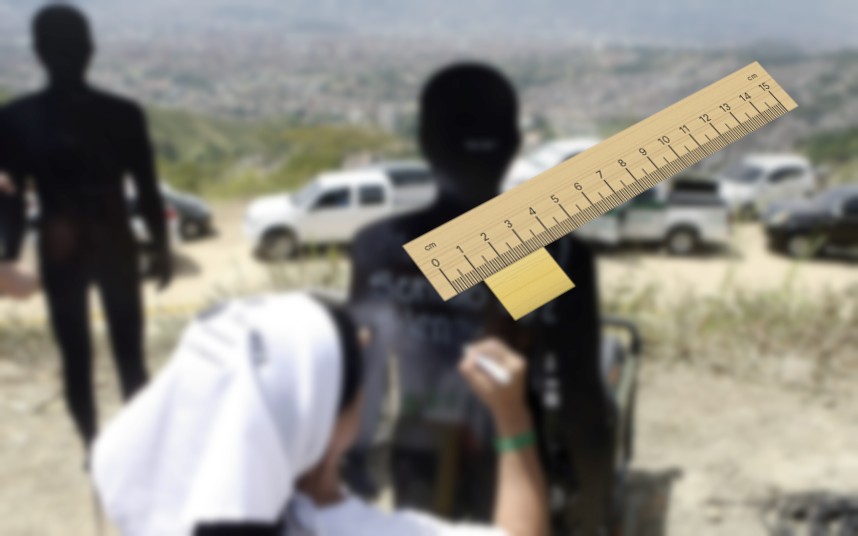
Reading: value=2.5 unit=cm
